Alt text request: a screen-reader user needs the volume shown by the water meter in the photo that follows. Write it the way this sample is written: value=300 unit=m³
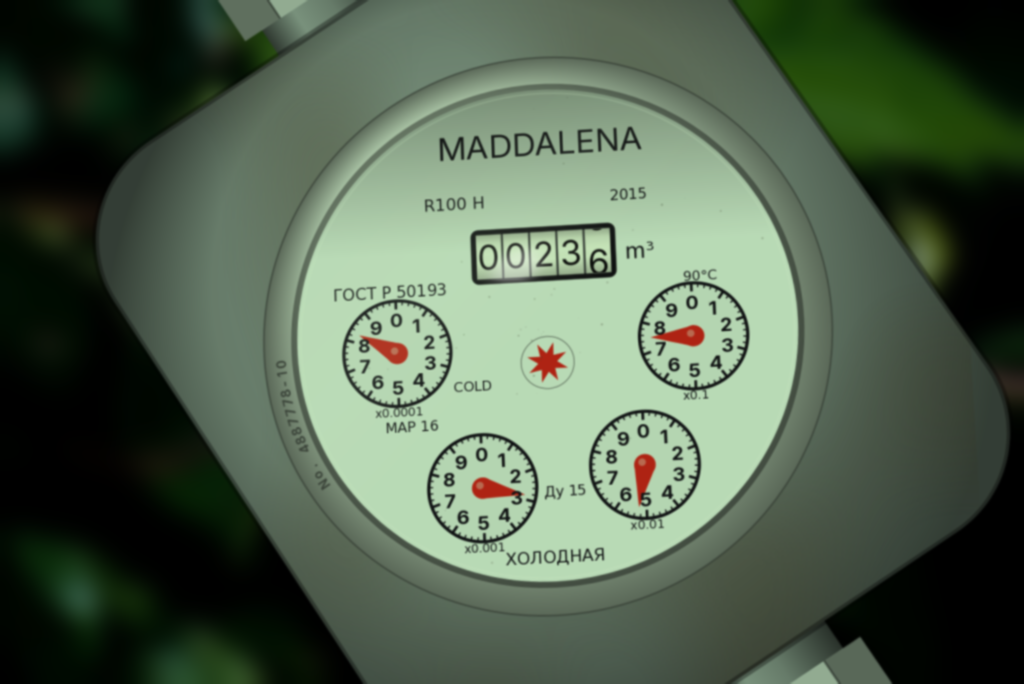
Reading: value=235.7528 unit=m³
